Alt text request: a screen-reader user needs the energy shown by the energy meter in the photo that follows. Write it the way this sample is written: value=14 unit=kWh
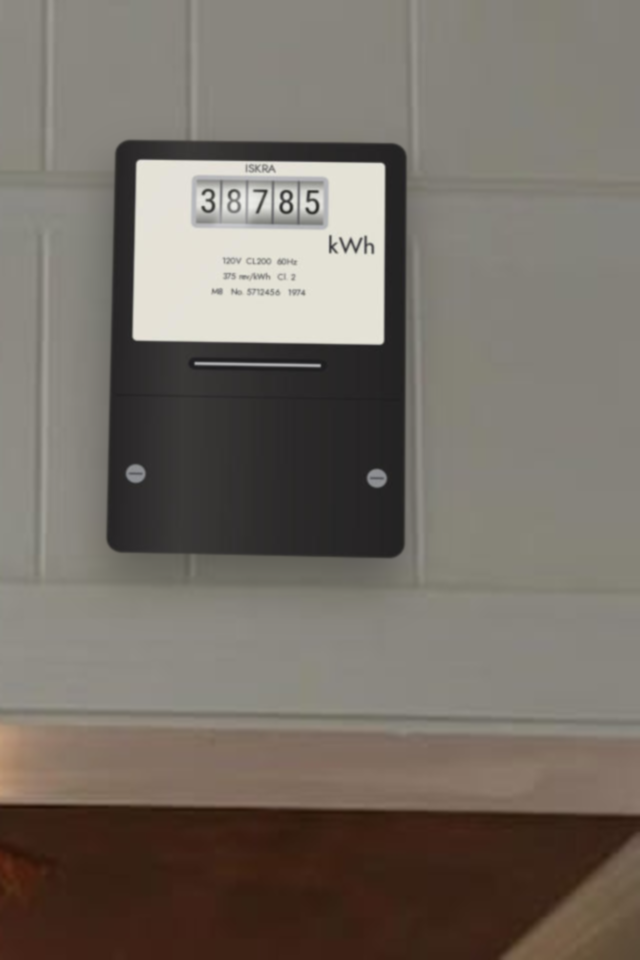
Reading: value=38785 unit=kWh
